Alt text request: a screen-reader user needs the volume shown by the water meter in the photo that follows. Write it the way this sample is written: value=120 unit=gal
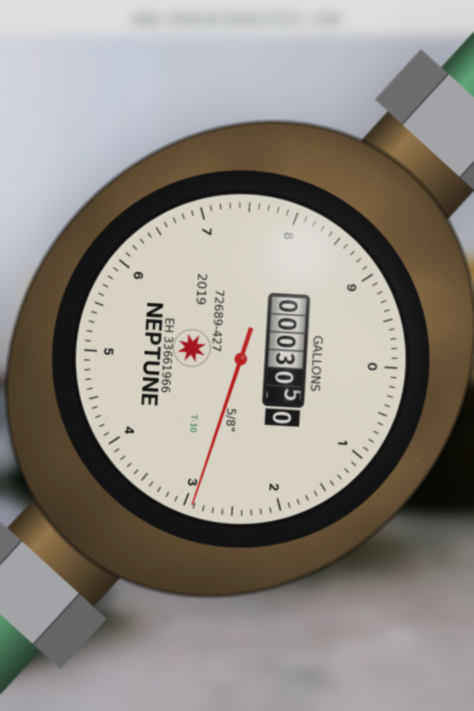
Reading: value=3052.9 unit=gal
